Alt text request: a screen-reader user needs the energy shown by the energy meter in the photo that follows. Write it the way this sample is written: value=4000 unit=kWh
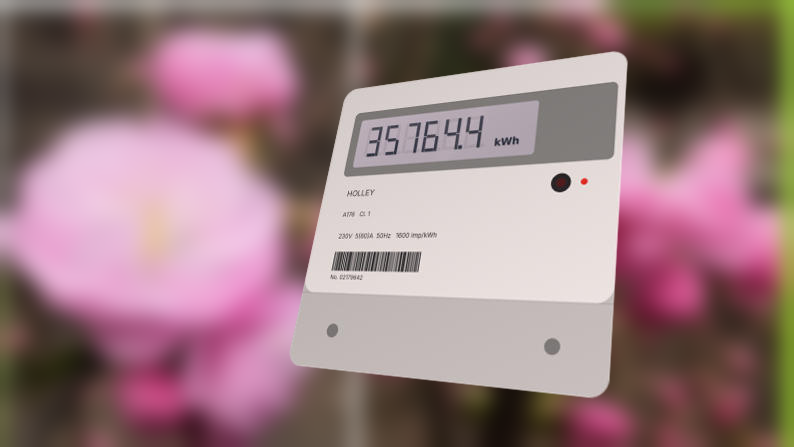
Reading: value=35764.4 unit=kWh
